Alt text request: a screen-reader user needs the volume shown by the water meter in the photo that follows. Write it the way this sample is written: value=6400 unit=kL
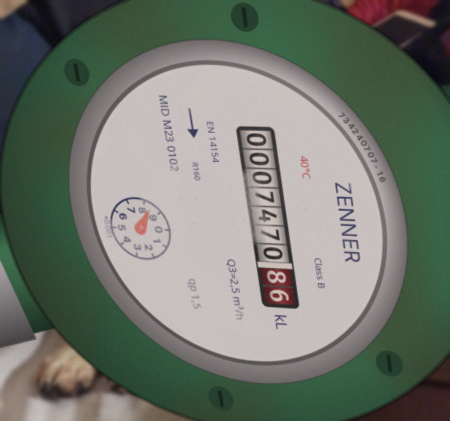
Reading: value=7470.868 unit=kL
